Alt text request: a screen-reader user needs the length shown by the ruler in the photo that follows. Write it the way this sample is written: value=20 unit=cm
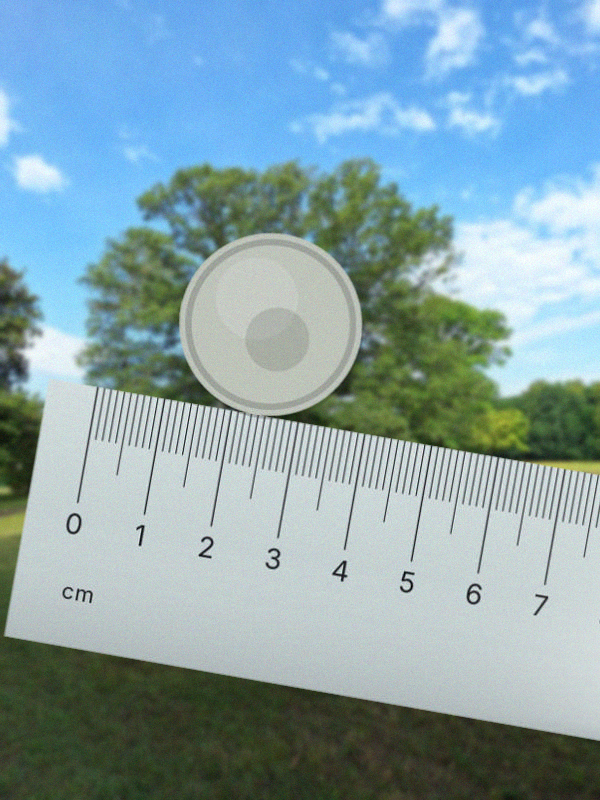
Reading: value=2.7 unit=cm
